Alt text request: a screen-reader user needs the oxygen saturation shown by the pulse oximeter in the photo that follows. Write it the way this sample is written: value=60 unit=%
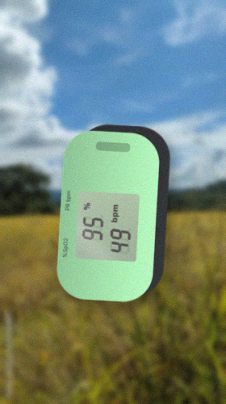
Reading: value=95 unit=%
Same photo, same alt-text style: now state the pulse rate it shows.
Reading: value=49 unit=bpm
